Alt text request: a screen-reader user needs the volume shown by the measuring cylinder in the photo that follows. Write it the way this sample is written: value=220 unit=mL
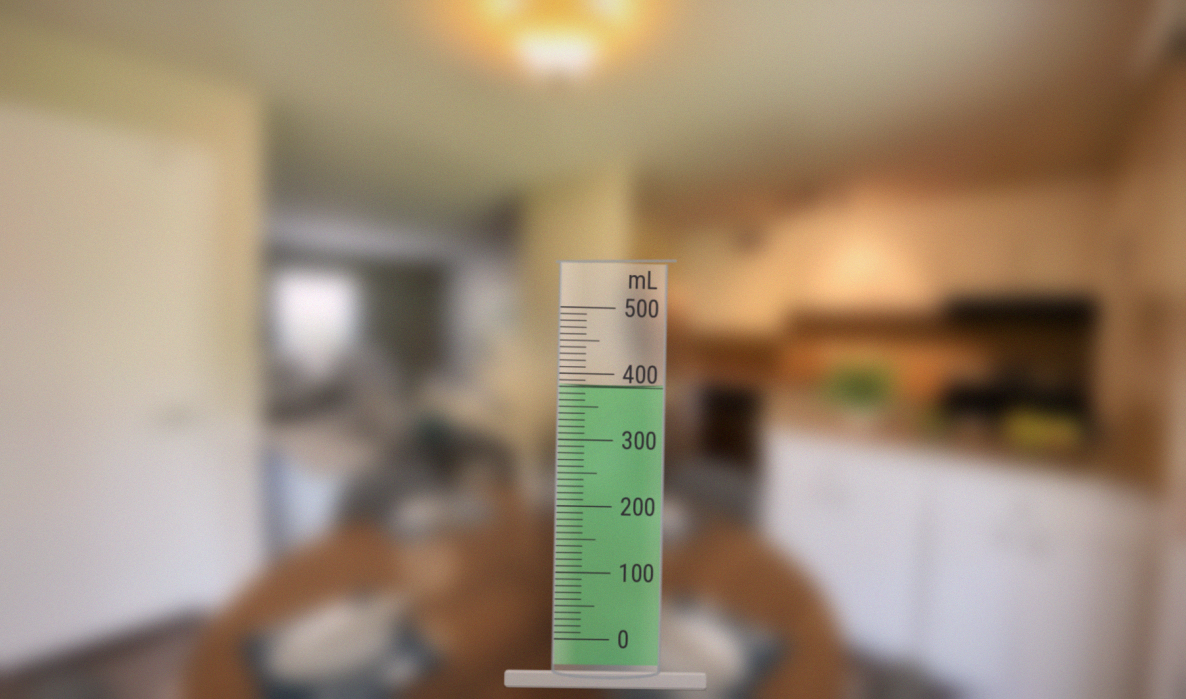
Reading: value=380 unit=mL
